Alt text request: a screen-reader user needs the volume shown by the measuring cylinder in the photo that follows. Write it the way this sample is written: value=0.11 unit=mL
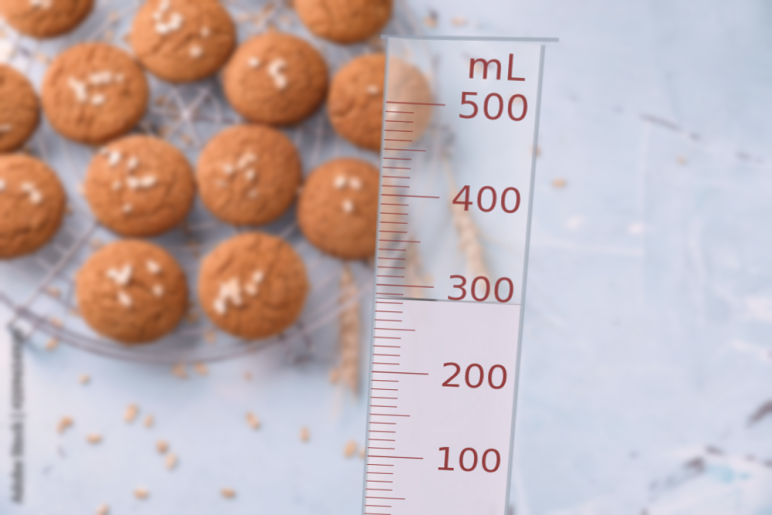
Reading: value=285 unit=mL
